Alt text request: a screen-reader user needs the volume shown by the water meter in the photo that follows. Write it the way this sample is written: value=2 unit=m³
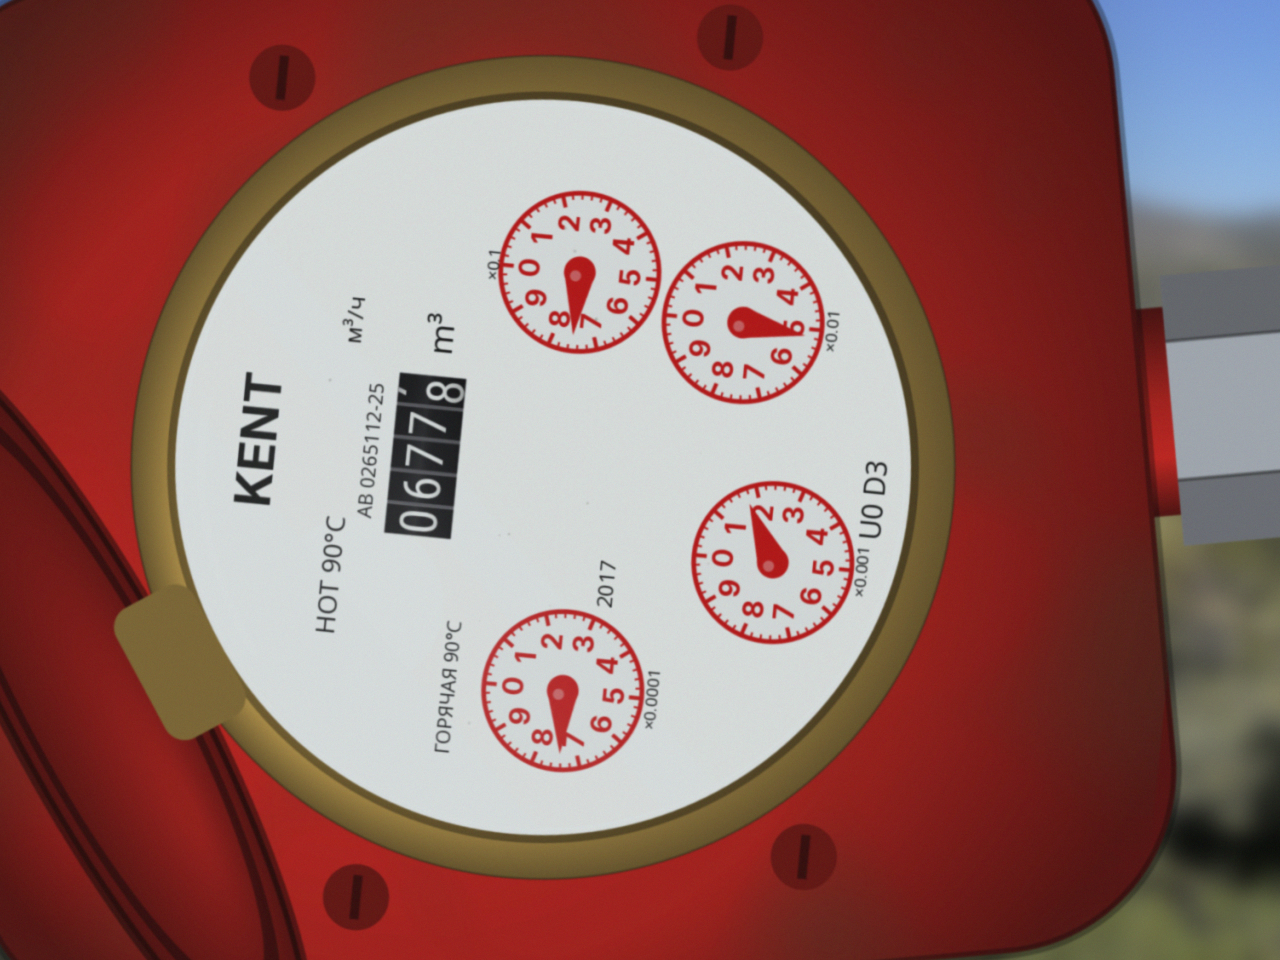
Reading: value=6777.7517 unit=m³
